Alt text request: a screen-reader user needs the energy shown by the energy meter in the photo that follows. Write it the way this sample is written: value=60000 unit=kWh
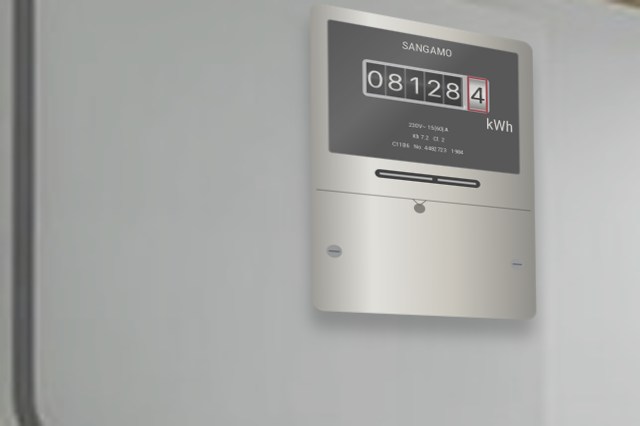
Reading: value=8128.4 unit=kWh
